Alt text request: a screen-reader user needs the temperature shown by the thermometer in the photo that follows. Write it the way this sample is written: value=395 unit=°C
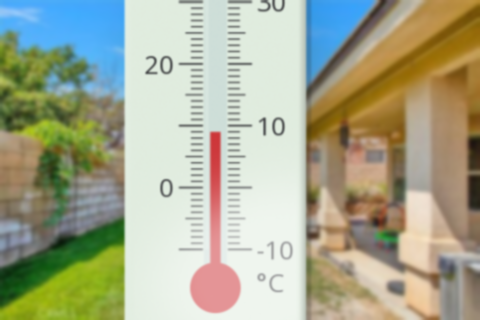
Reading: value=9 unit=°C
